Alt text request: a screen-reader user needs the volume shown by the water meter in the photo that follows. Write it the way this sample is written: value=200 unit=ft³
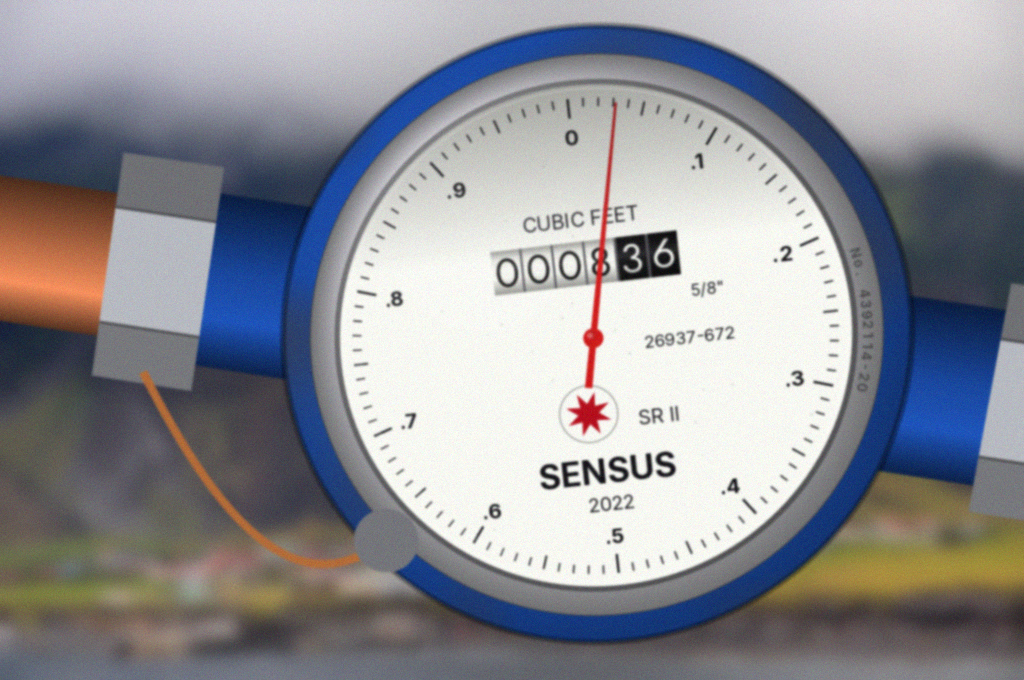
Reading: value=836.03 unit=ft³
